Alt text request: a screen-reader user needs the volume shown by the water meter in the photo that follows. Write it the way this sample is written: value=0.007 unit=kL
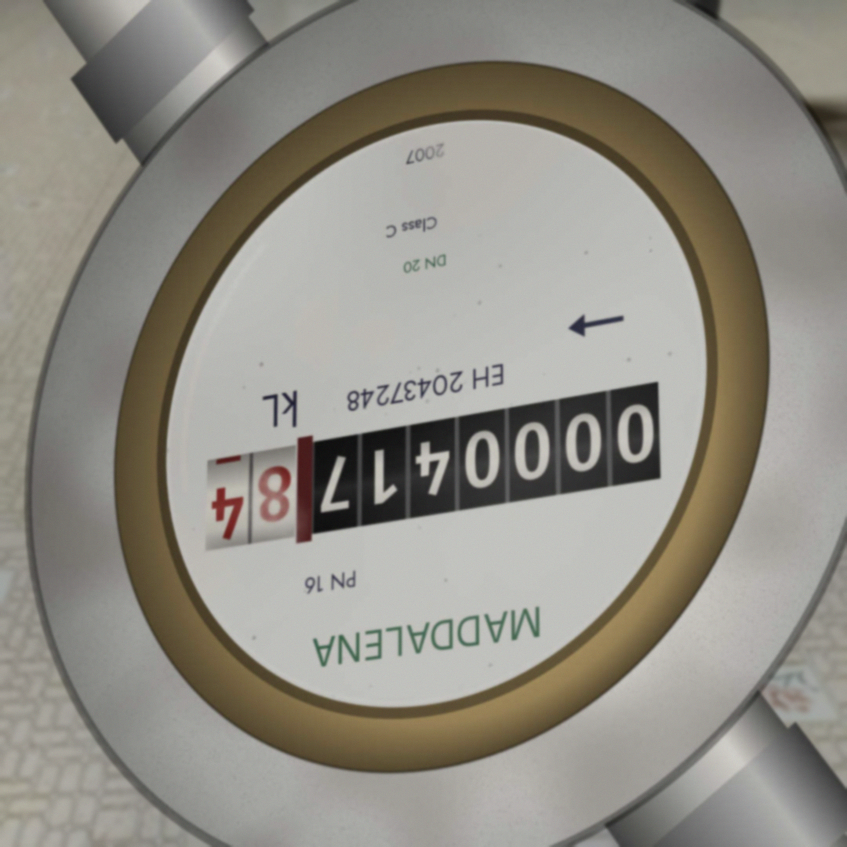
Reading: value=417.84 unit=kL
